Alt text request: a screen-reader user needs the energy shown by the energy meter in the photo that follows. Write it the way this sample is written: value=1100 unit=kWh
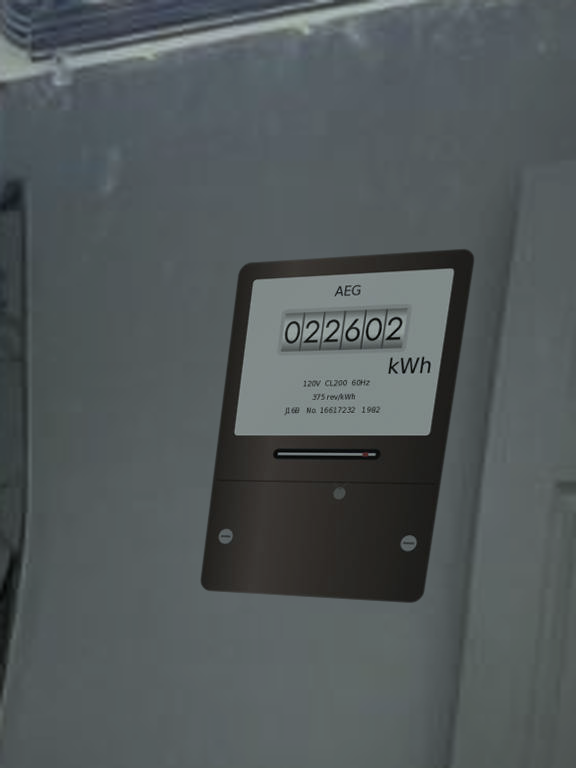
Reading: value=22602 unit=kWh
